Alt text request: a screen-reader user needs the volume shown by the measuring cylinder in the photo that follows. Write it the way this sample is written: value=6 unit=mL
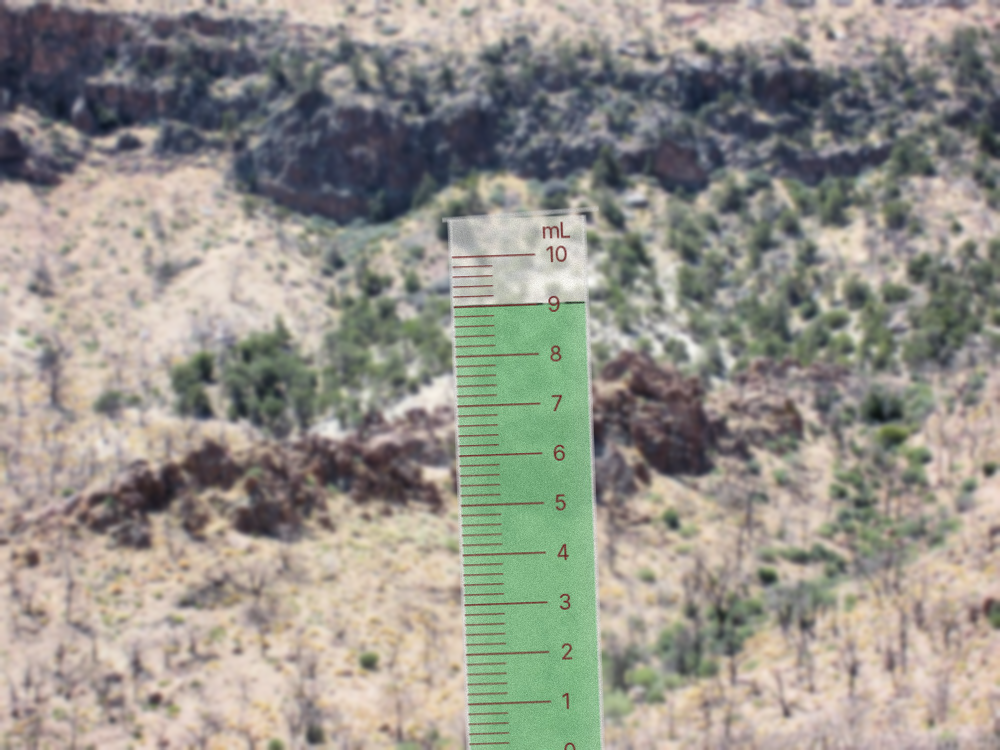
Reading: value=9 unit=mL
